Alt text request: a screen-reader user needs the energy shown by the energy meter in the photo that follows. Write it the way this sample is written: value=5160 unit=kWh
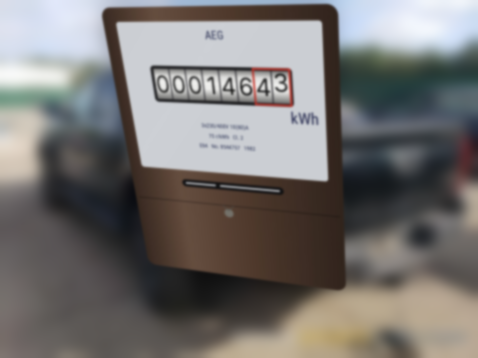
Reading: value=146.43 unit=kWh
